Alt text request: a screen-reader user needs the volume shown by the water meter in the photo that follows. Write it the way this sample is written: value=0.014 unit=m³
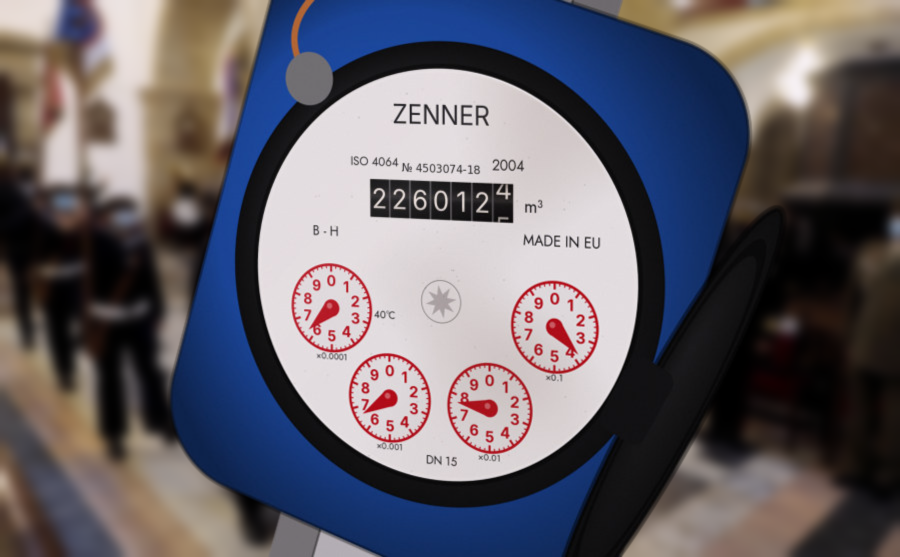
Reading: value=2260124.3766 unit=m³
